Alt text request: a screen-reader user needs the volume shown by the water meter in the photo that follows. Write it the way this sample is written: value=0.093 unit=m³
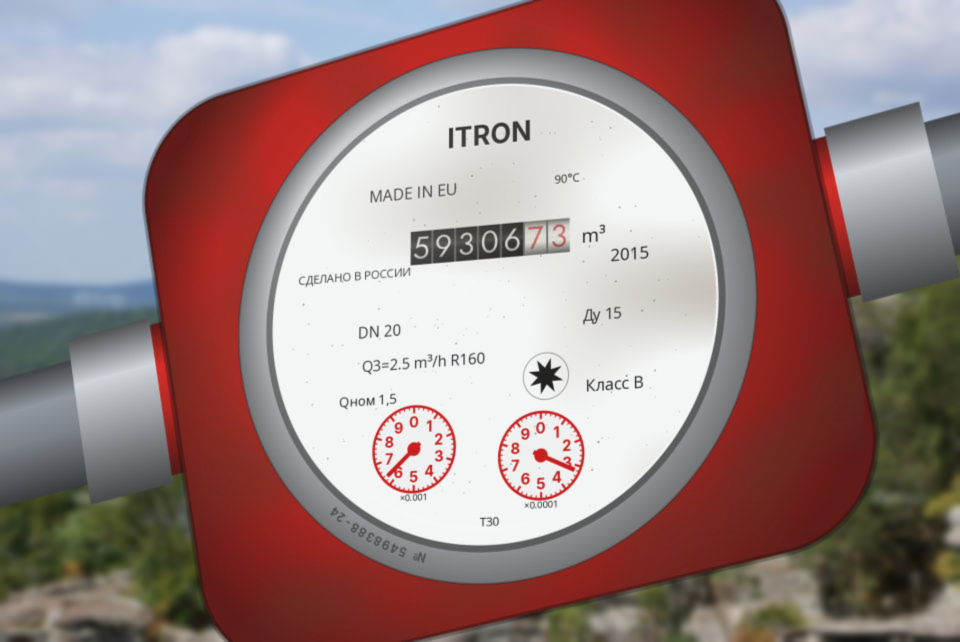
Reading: value=59306.7363 unit=m³
